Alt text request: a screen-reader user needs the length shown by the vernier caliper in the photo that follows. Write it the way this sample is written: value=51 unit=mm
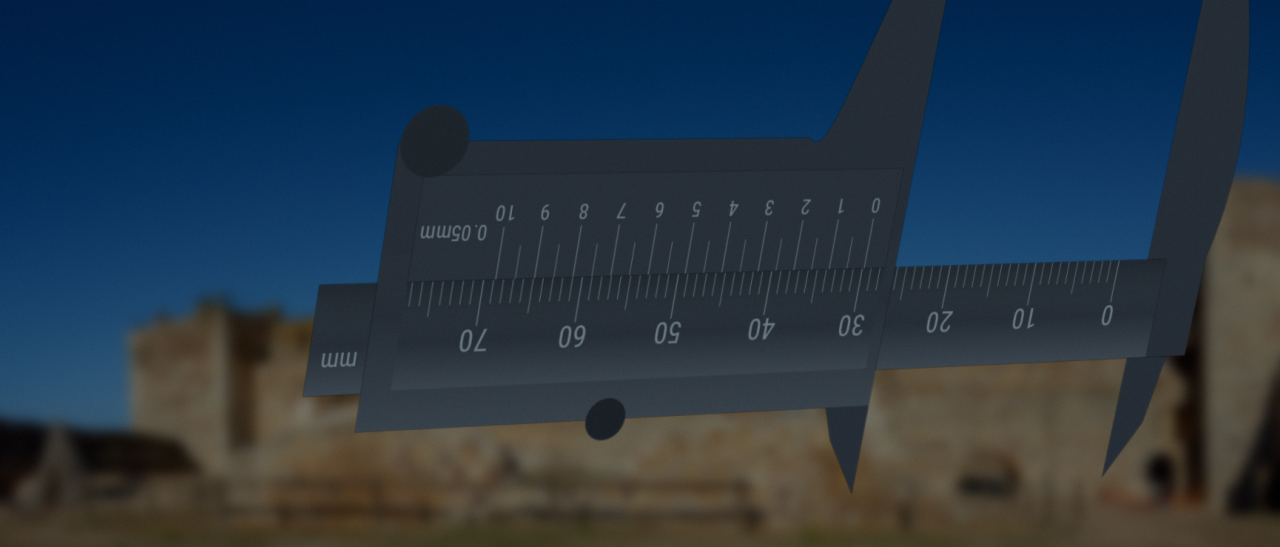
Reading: value=29.8 unit=mm
